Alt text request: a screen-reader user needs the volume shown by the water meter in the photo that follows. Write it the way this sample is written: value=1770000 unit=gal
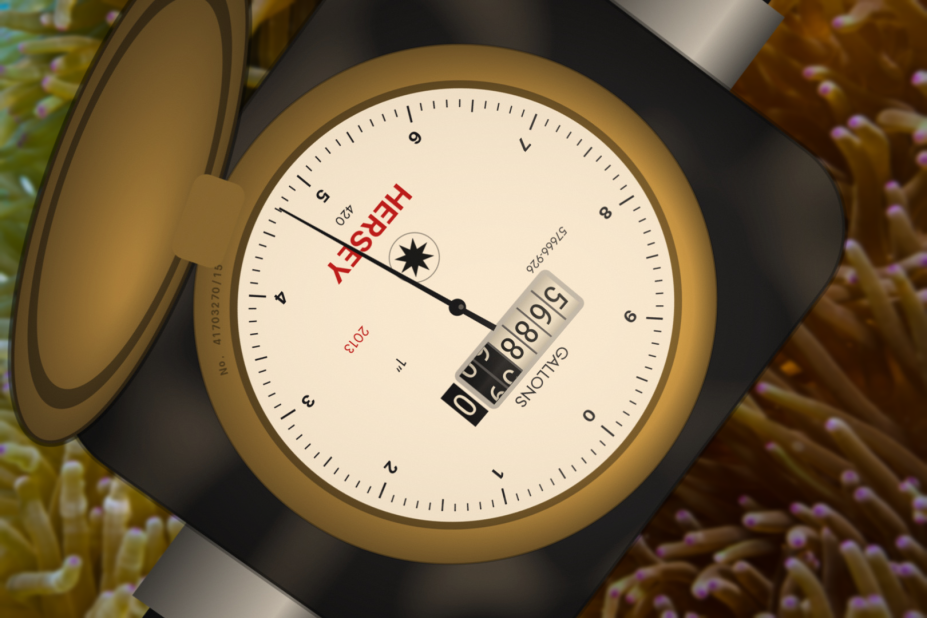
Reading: value=5688594.7 unit=gal
